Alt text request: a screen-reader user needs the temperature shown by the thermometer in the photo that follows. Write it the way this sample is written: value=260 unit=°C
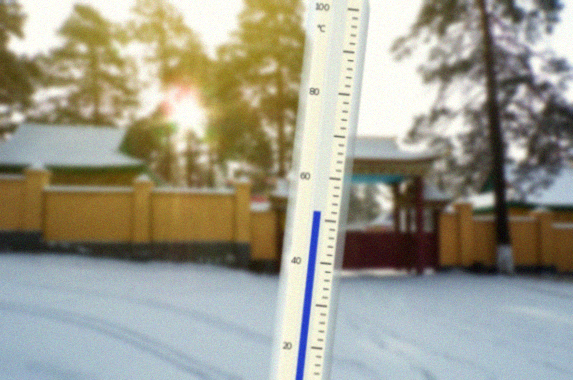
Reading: value=52 unit=°C
